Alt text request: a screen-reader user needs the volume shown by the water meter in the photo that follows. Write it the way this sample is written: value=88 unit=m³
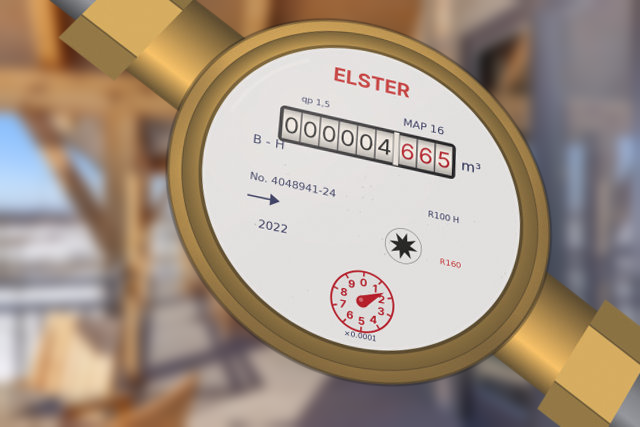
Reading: value=4.6651 unit=m³
